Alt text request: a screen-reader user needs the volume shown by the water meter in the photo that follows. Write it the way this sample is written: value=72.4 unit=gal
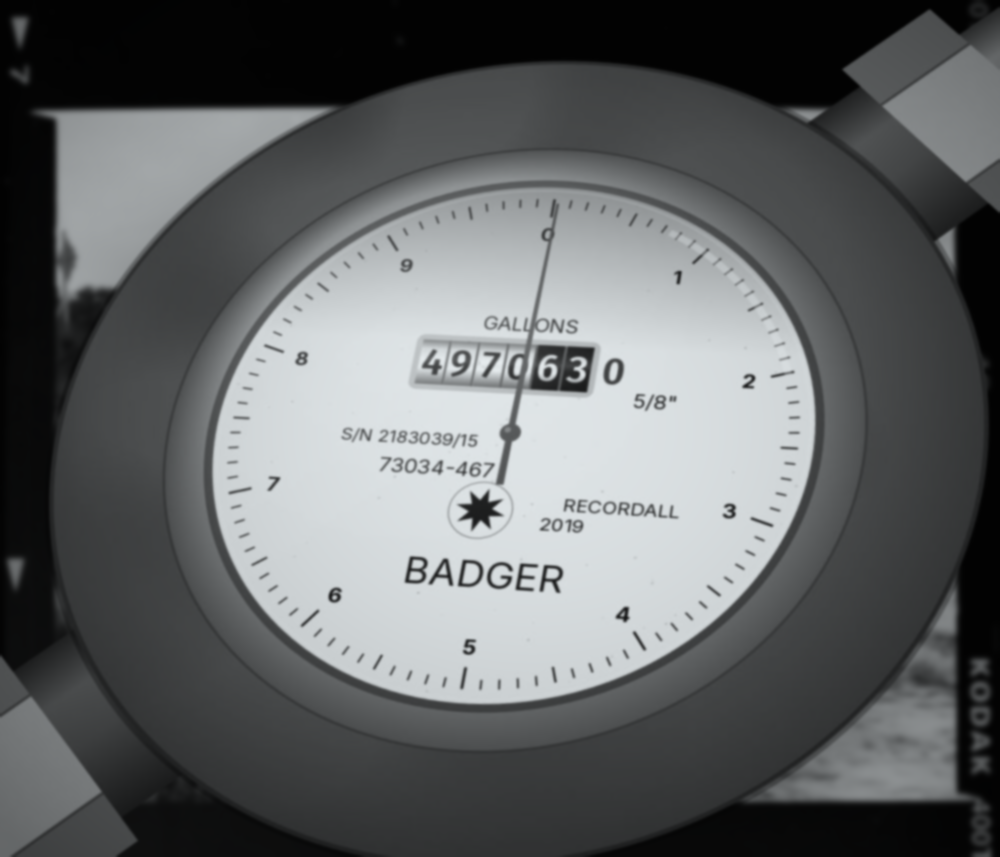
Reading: value=4970630.0 unit=gal
